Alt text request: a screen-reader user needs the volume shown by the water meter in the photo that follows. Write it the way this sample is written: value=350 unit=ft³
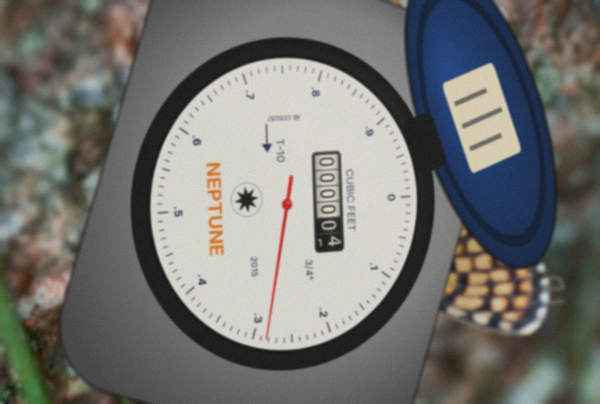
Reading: value=4.28 unit=ft³
